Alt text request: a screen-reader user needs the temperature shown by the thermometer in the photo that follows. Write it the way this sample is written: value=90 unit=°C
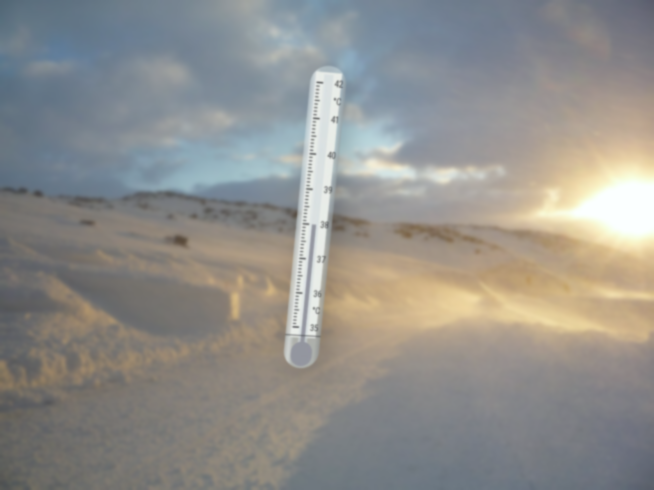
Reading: value=38 unit=°C
